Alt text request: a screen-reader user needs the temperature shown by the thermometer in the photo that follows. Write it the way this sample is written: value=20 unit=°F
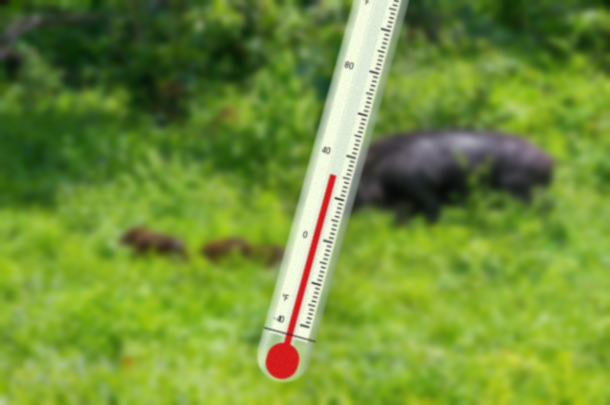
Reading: value=30 unit=°F
